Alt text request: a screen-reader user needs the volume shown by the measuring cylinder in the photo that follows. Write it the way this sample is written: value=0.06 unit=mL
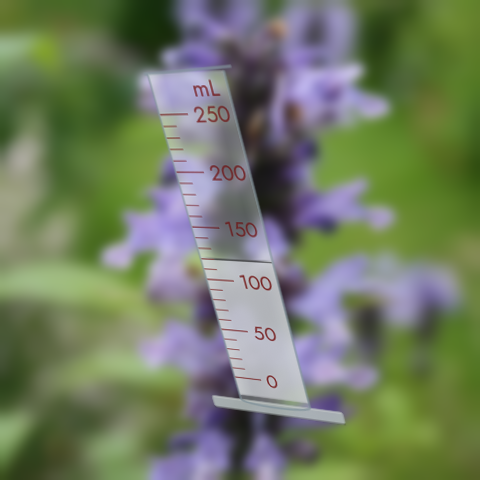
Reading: value=120 unit=mL
